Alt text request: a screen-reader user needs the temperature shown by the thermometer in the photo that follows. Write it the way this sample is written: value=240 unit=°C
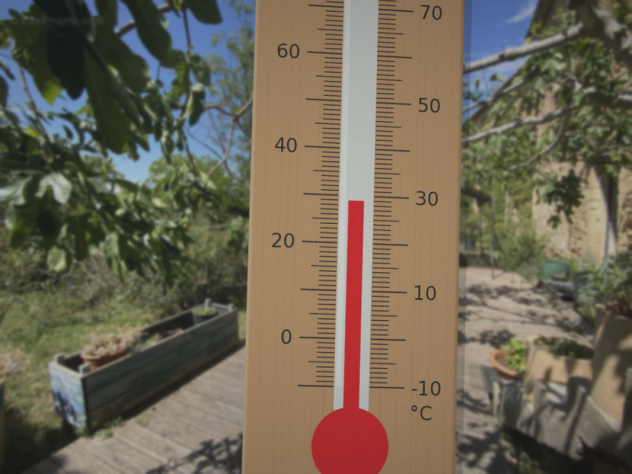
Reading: value=29 unit=°C
